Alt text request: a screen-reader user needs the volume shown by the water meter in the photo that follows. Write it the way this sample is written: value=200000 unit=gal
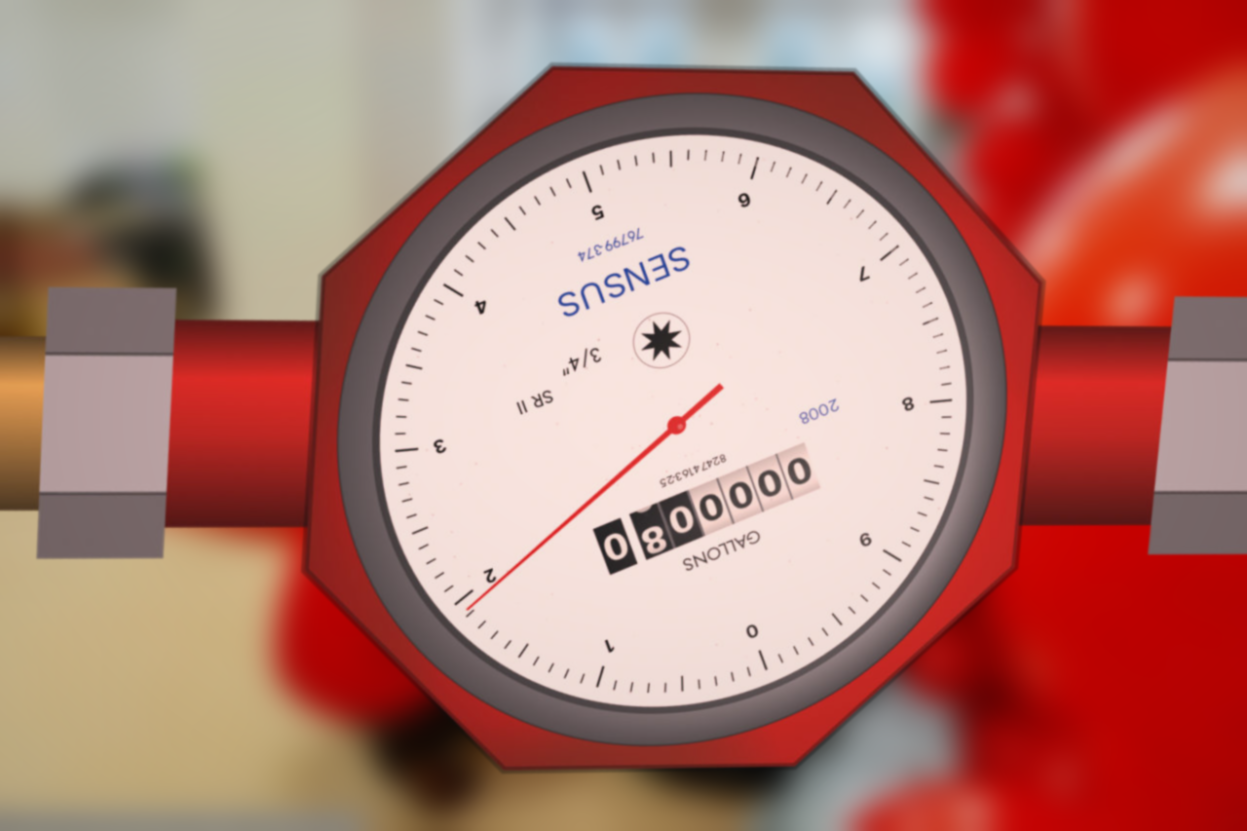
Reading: value=81.9 unit=gal
